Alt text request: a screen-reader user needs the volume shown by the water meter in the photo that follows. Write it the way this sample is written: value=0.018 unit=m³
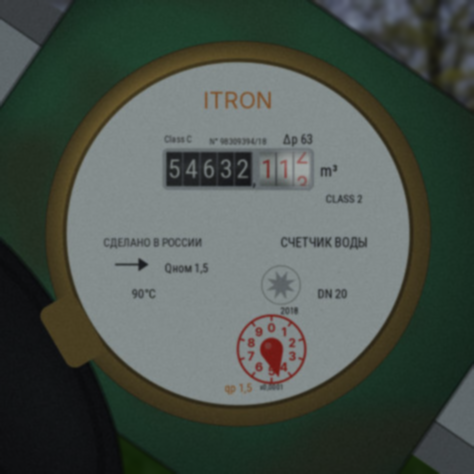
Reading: value=54632.1124 unit=m³
